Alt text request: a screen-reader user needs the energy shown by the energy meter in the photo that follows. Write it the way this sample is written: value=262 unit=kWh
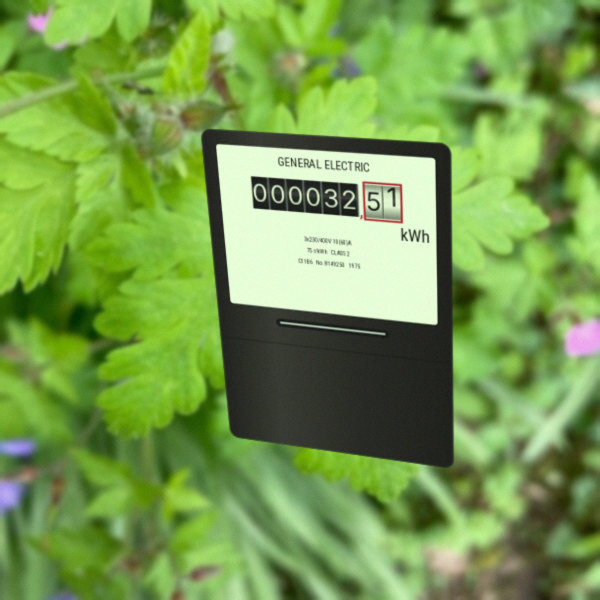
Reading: value=32.51 unit=kWh
